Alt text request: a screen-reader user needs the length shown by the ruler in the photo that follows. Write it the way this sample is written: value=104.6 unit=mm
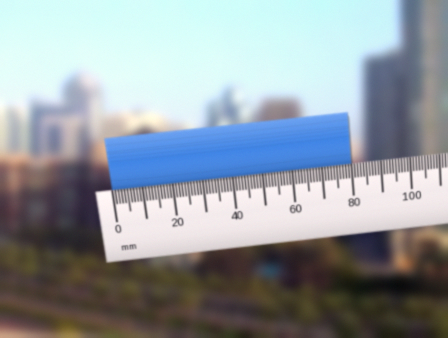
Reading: value=80 unit=mm
